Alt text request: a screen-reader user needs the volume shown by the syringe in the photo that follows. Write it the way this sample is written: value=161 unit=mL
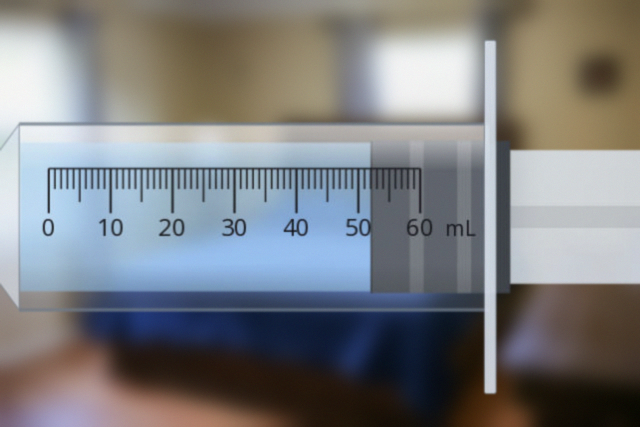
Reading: value=52 unit=mL
